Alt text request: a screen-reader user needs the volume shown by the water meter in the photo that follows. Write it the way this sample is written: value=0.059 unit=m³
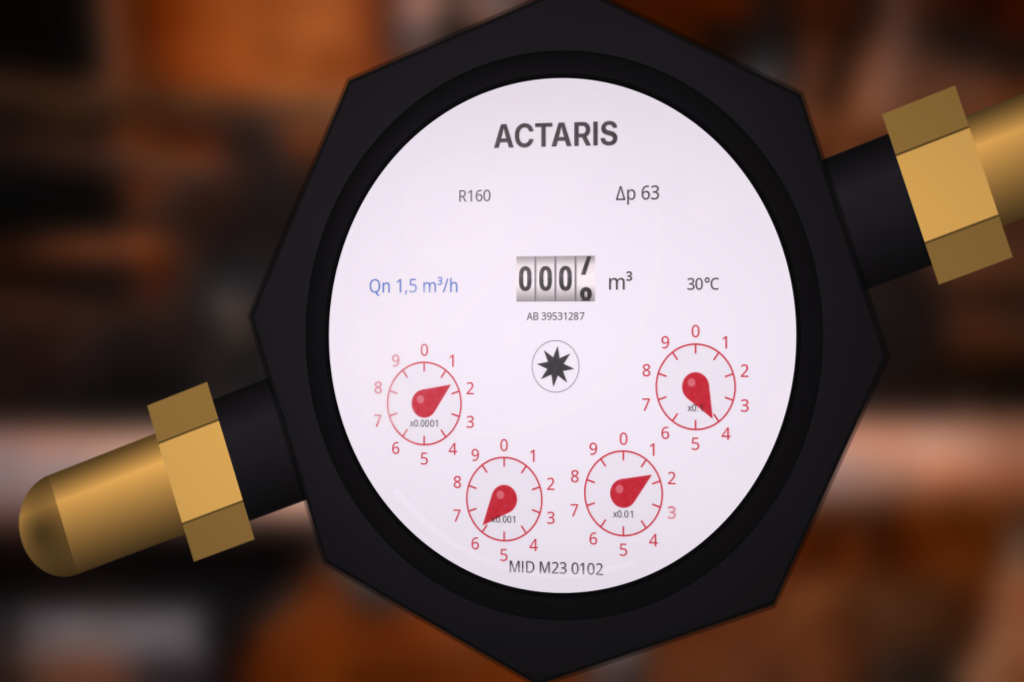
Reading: value=7.4161 unit=m³
